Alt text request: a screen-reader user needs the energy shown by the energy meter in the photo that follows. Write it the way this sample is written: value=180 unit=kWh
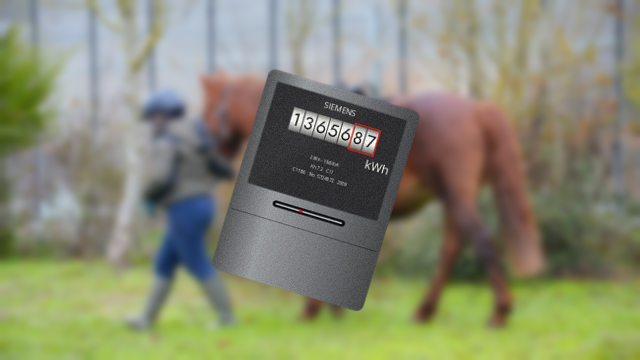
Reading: value=13656.87 unit=kWh
